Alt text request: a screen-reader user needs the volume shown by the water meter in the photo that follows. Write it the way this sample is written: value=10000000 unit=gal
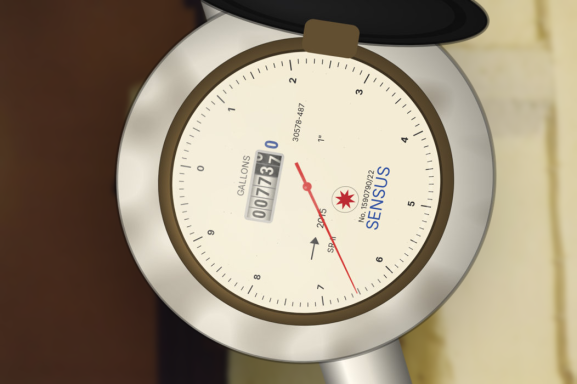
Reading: value=77366.5 unit=gal
